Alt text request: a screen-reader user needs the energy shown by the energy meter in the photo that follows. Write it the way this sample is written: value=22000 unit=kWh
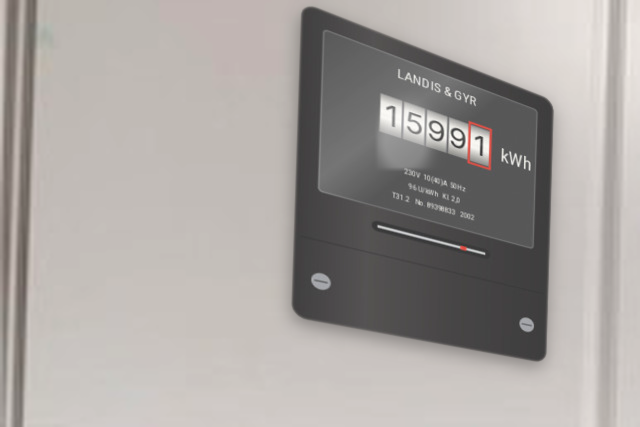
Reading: value=1599.1 unit=kWh
